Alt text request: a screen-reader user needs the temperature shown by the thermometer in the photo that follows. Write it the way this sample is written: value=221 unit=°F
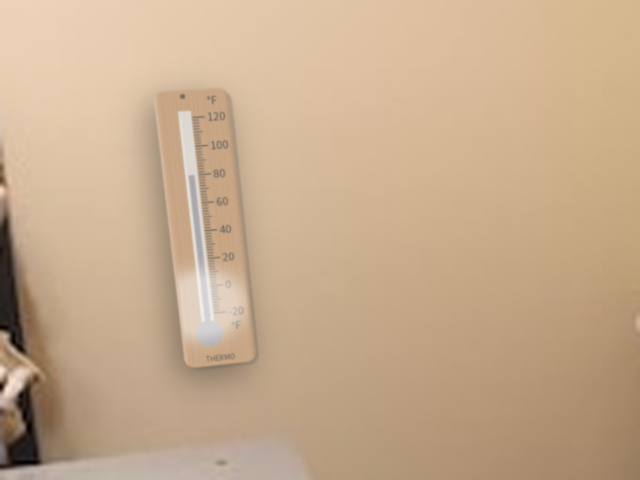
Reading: value=80 unit=°F
